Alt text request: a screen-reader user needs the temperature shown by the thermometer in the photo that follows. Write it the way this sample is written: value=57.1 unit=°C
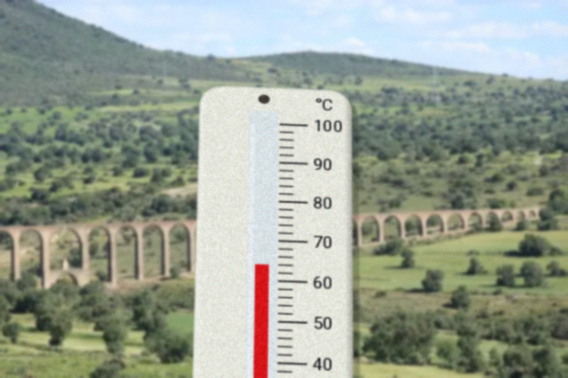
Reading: value=64 unit=°C
